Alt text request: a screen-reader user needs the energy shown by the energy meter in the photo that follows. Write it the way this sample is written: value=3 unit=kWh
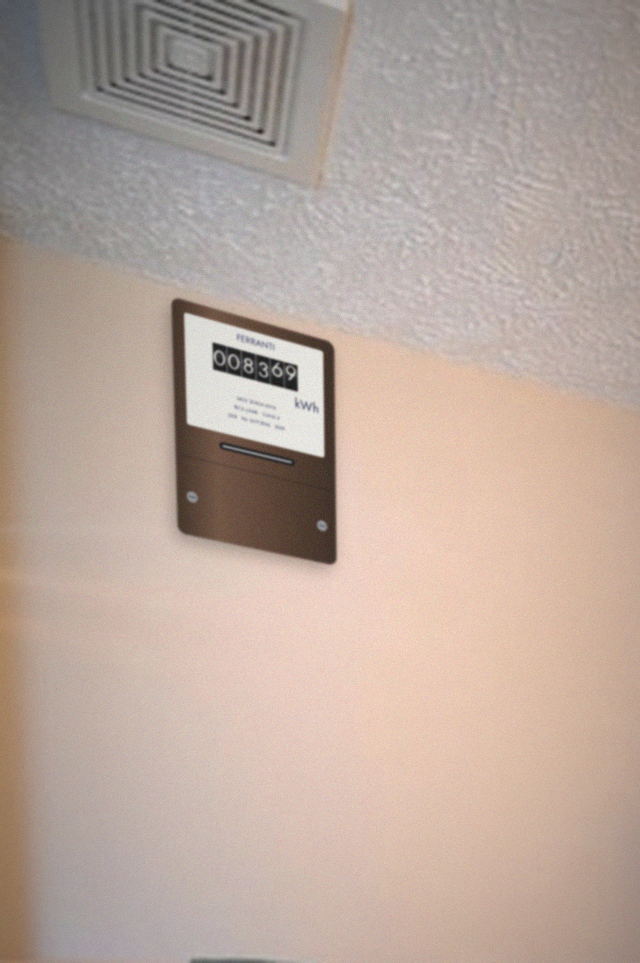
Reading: value=8369 unit=kWh
